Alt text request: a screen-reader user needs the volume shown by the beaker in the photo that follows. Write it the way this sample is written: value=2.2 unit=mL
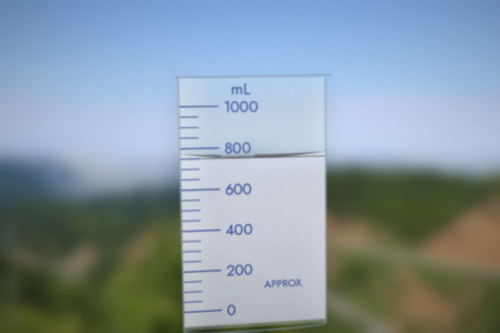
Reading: value=750 unit=mL
